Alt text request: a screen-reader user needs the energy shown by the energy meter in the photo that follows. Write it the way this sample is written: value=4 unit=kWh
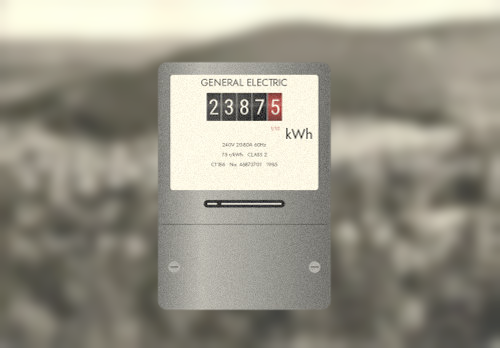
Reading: value=2387.5 unit=kWh
